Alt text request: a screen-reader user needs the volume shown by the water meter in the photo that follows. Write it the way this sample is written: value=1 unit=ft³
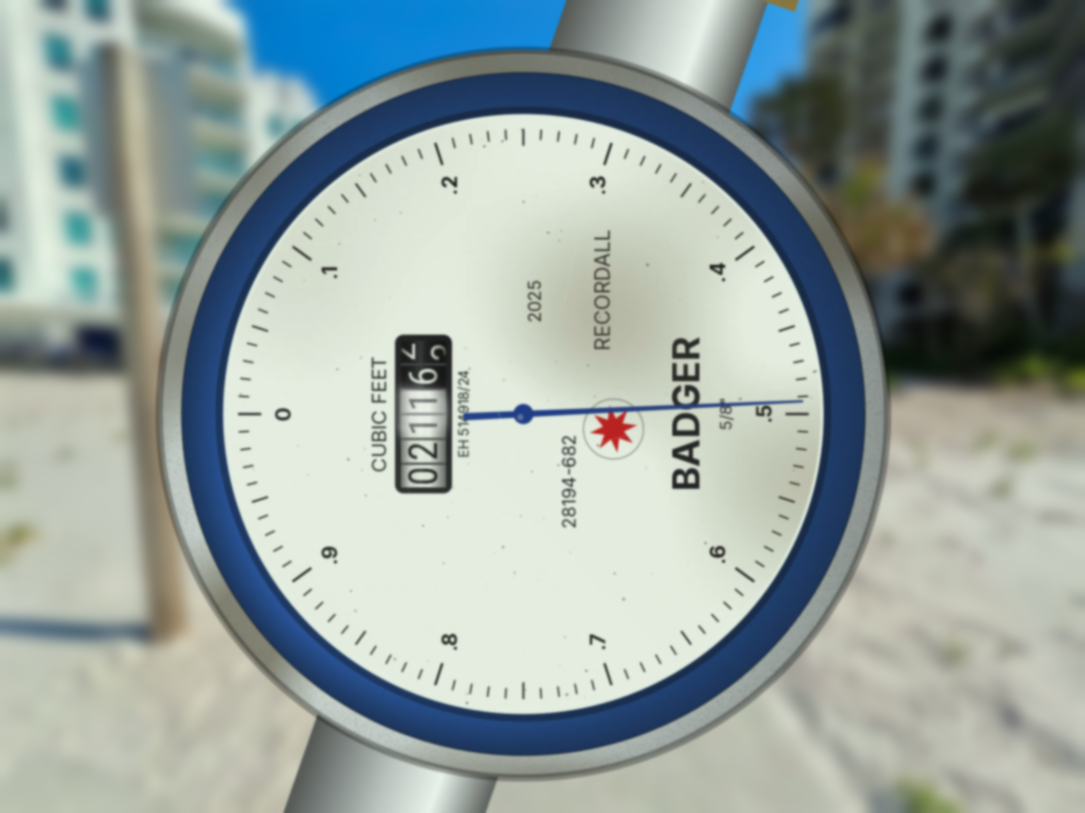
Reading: value=21162.49 unit=ft³
